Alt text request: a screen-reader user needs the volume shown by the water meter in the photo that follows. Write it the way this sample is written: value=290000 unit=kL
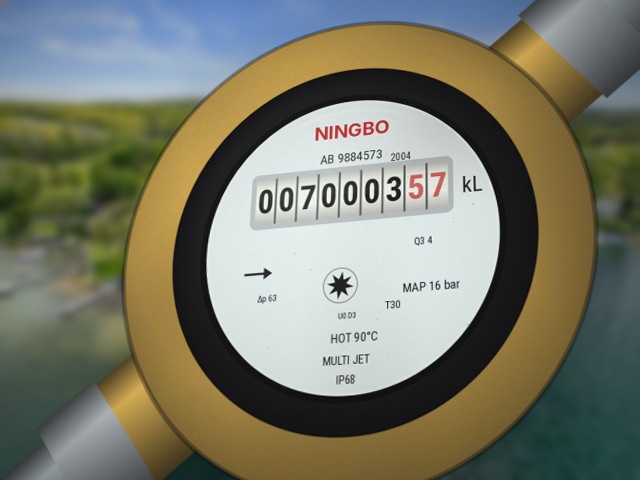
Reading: value=70003.57 unit=kL
